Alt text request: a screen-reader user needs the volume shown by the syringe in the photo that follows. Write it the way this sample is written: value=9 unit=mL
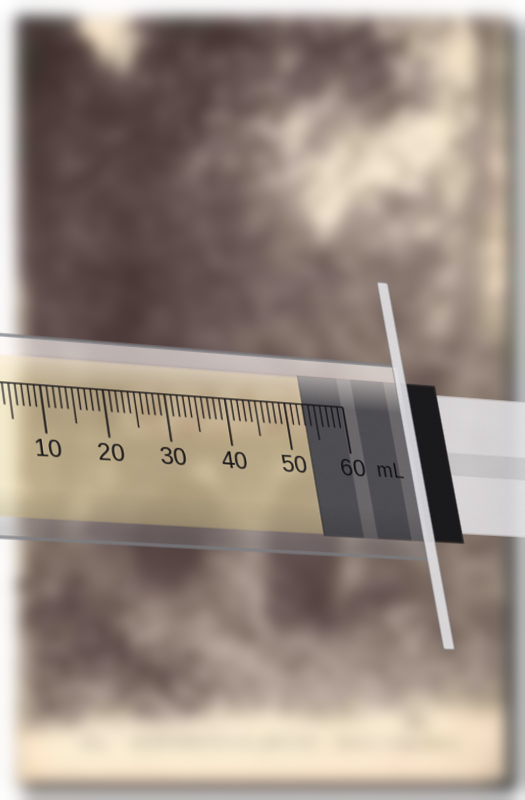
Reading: value=53 unit=mL
